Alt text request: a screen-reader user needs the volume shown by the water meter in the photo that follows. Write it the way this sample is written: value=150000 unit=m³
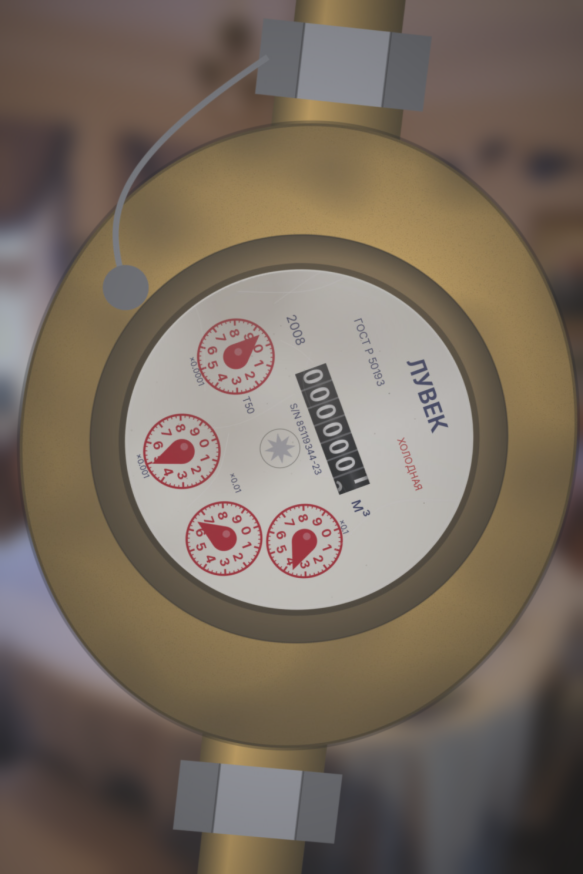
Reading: value=1.3649 unit=m³
